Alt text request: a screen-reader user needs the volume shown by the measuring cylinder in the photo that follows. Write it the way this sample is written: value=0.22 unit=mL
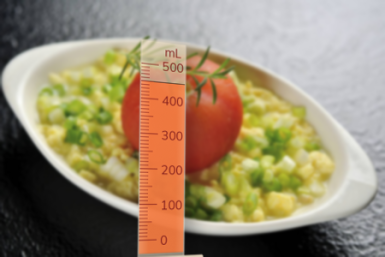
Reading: value=450 unit=mL
